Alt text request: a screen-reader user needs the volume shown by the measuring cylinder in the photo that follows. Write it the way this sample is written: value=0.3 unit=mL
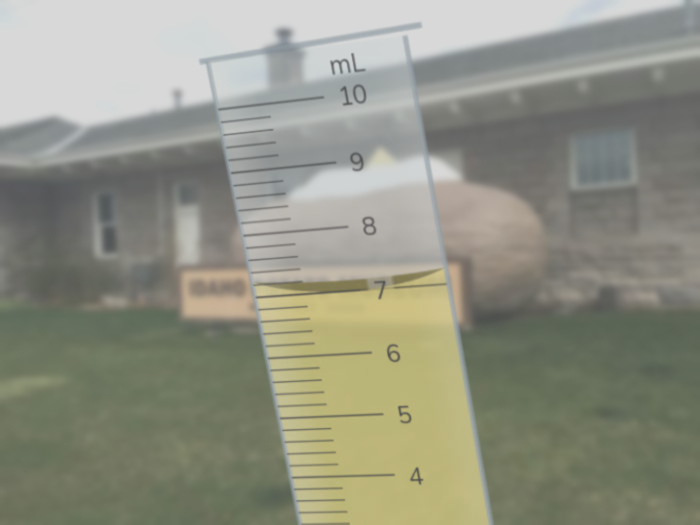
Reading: value=7 unit=mL
